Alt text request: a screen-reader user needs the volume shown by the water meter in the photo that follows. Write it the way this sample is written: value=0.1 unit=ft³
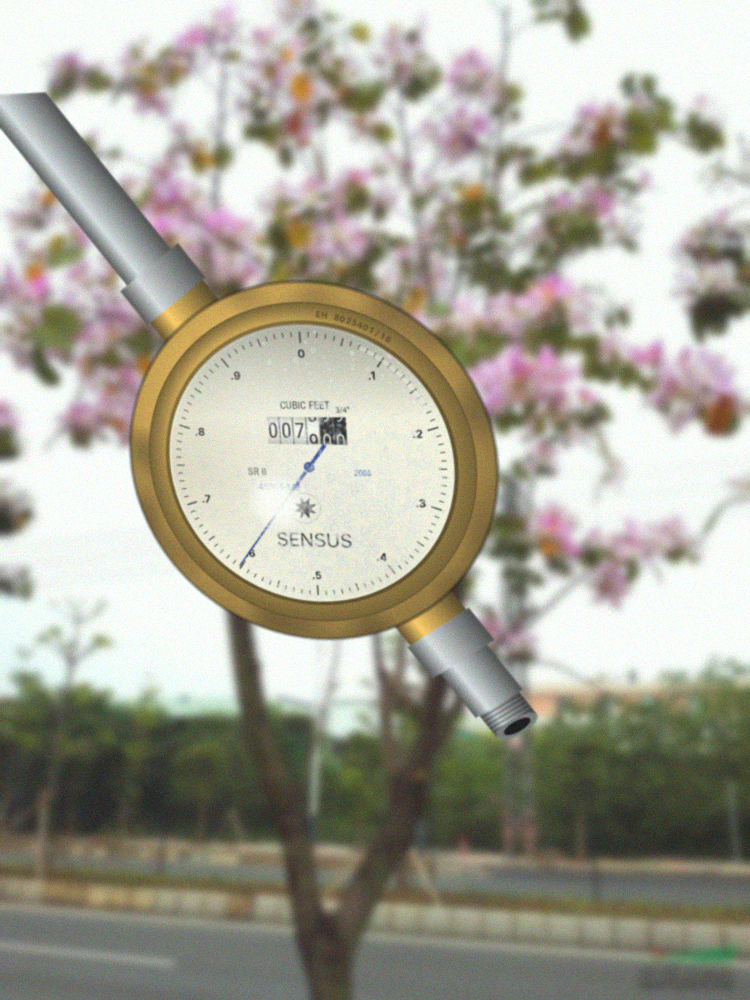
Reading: value=7899.60 unit=ft³
